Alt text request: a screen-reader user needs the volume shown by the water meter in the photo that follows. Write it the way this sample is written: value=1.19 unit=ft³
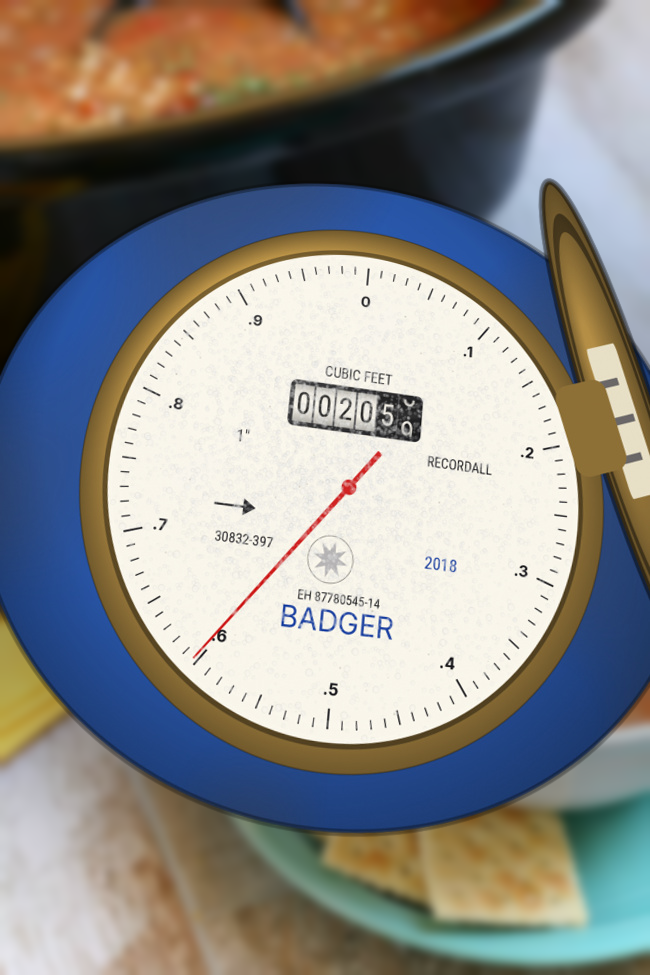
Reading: value=2058.60 unit=ft³
